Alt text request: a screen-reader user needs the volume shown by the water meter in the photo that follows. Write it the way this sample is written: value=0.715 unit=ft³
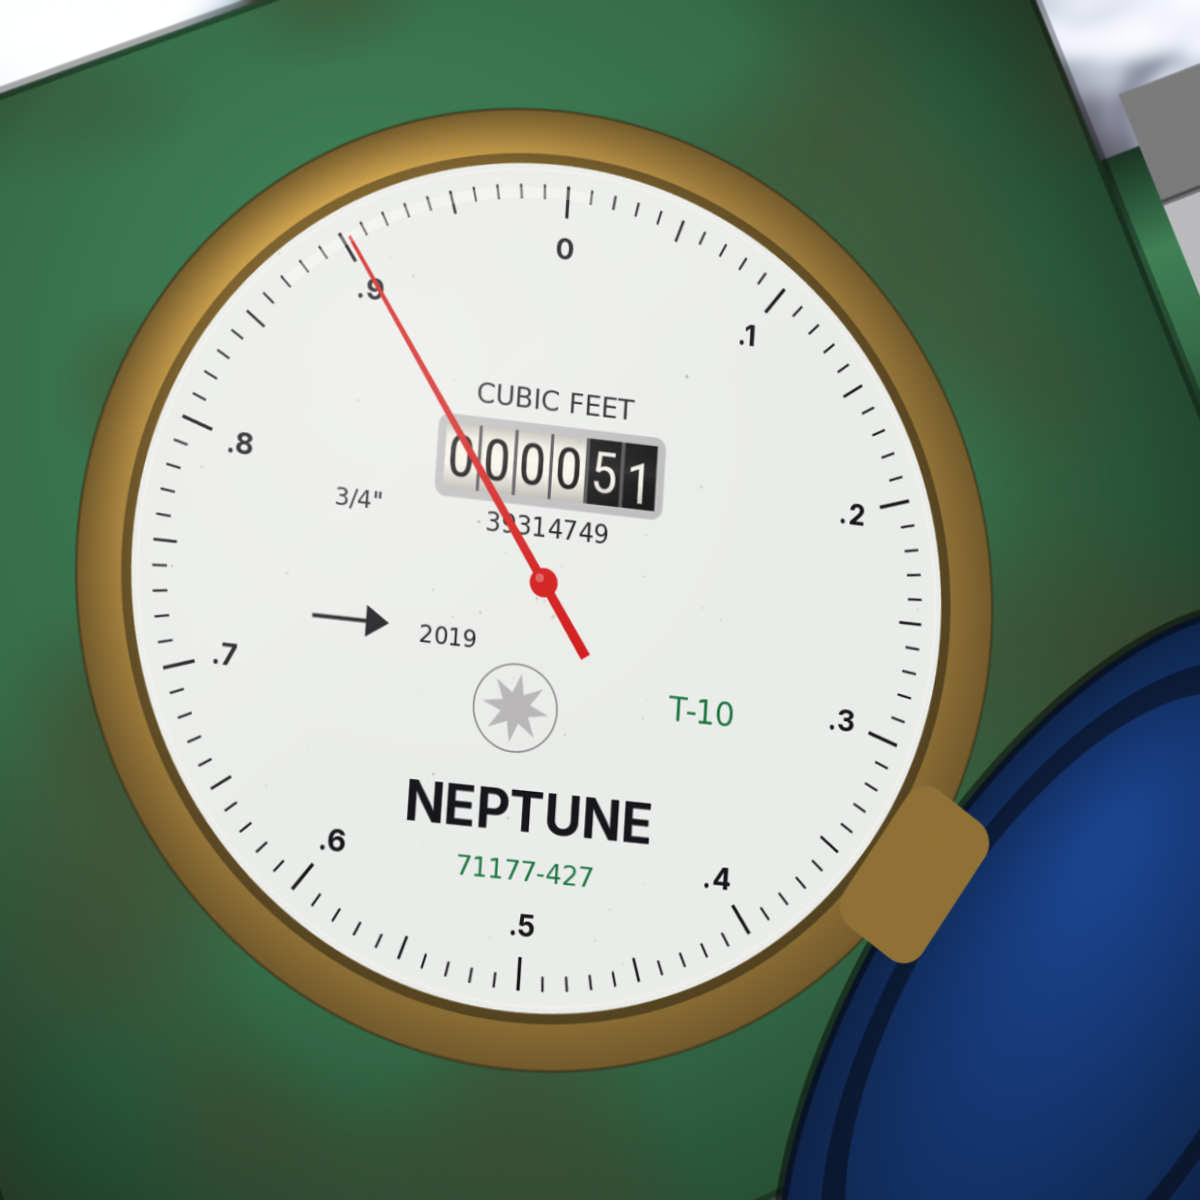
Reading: value=50.90 unit=ft³
